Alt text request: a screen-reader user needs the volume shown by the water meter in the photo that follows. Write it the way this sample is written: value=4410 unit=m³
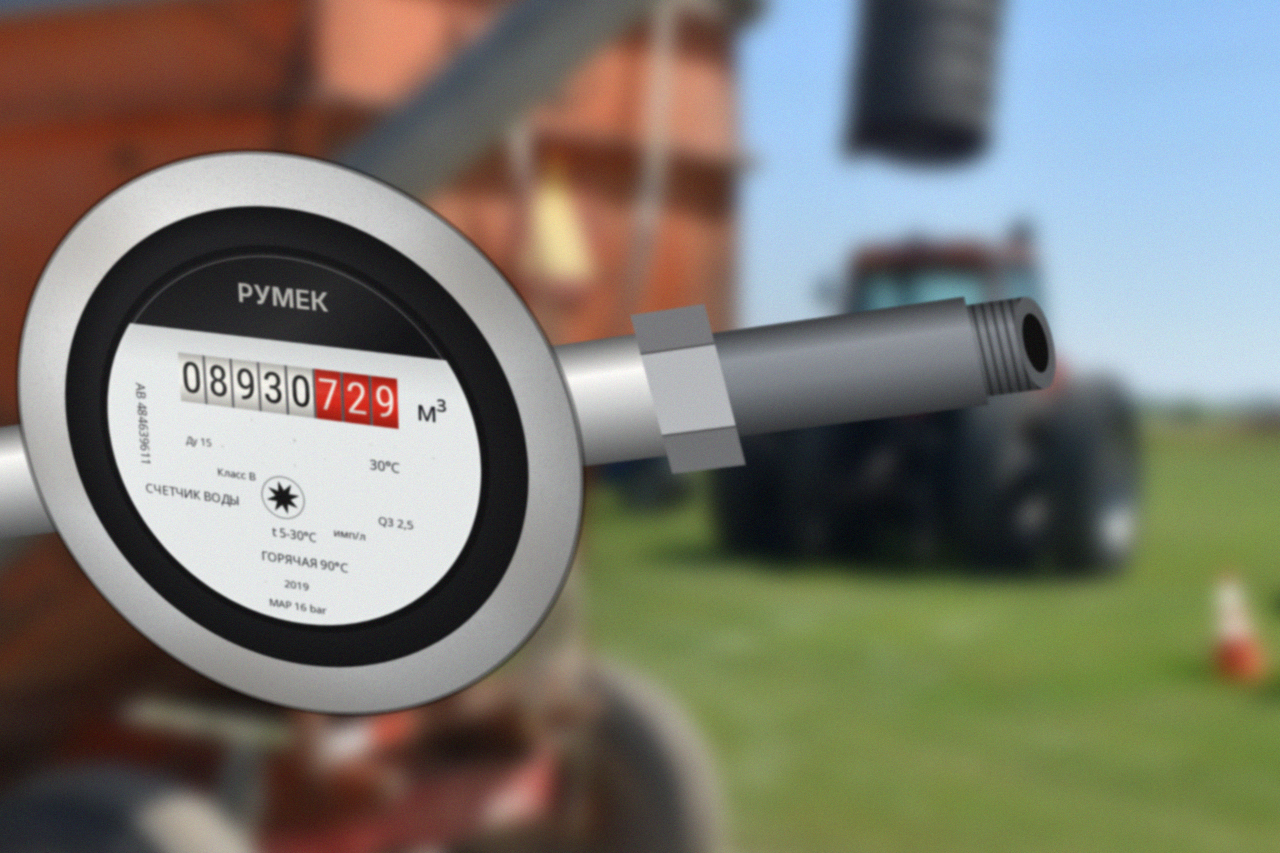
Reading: value=8930.729 unit=m³
